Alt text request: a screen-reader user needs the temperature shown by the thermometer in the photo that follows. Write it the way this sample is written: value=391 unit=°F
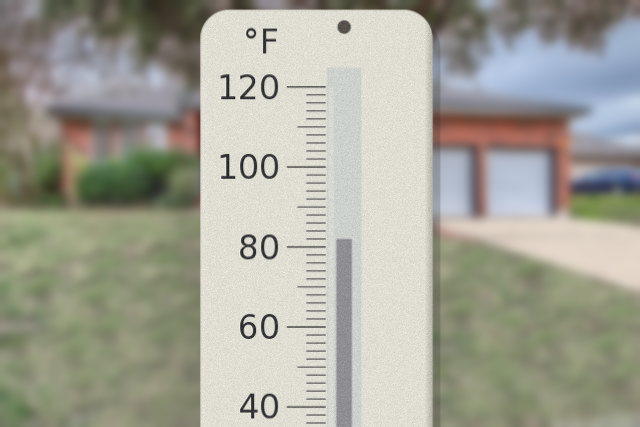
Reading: value=82 unit=°F
